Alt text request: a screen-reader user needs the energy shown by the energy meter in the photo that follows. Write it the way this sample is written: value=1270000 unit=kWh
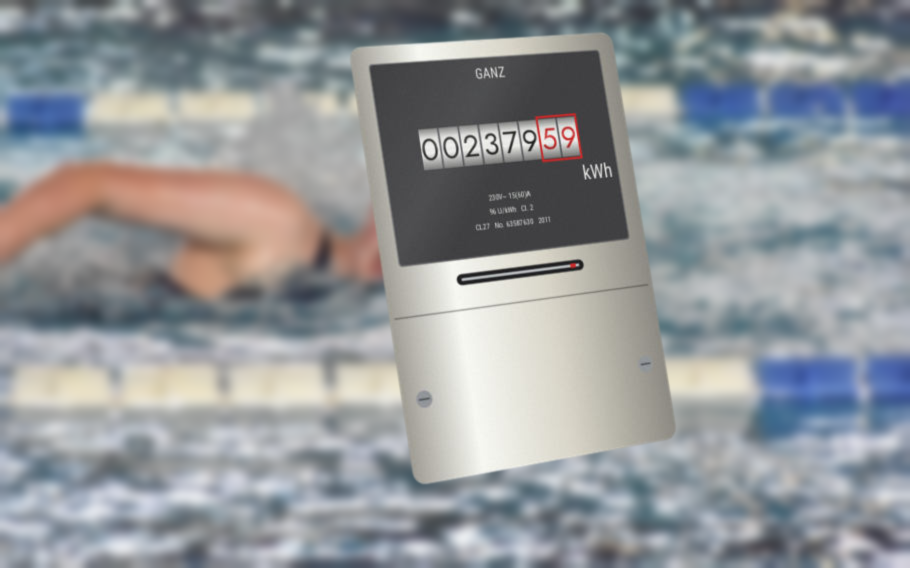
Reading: value=2379.59 unit=kWh
